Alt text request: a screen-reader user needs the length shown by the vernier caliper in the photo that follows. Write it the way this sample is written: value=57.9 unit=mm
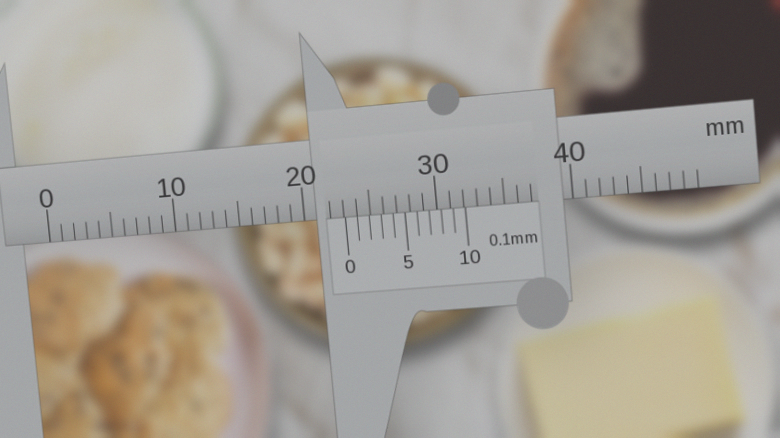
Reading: value=23.1 unit=mm
